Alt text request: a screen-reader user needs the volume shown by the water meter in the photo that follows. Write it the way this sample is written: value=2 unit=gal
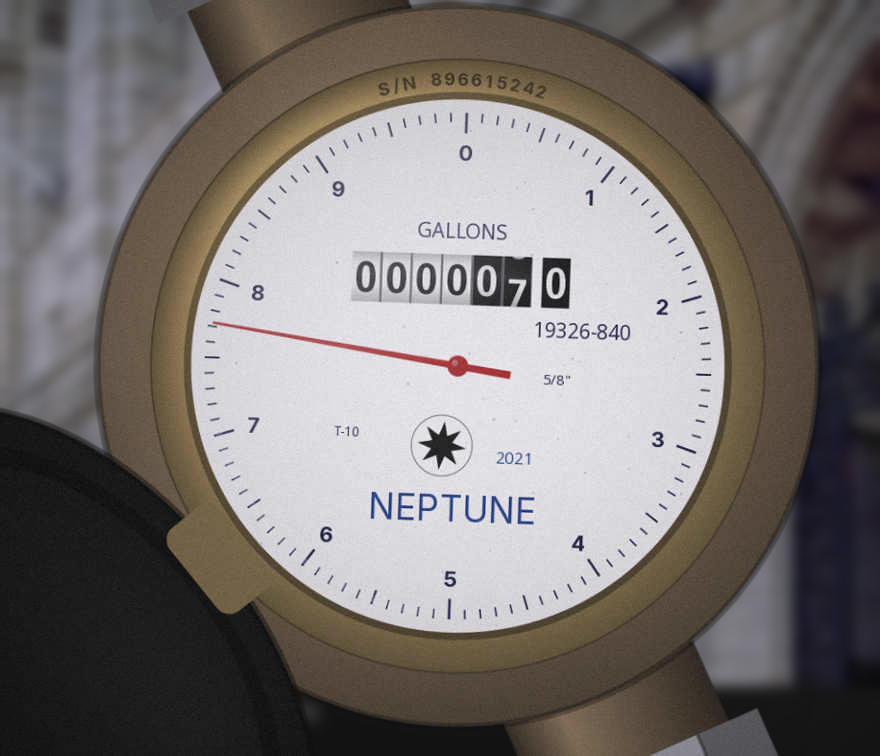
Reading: value=67.7 unit=gal
